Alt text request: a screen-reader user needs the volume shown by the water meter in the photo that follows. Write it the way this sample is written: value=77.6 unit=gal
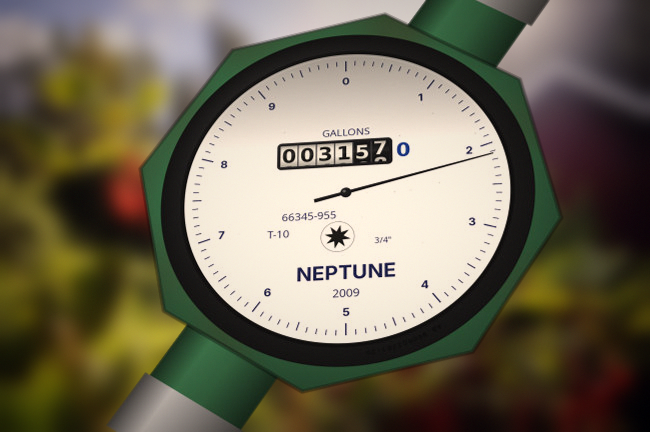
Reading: value=31572.1 unit=gal
